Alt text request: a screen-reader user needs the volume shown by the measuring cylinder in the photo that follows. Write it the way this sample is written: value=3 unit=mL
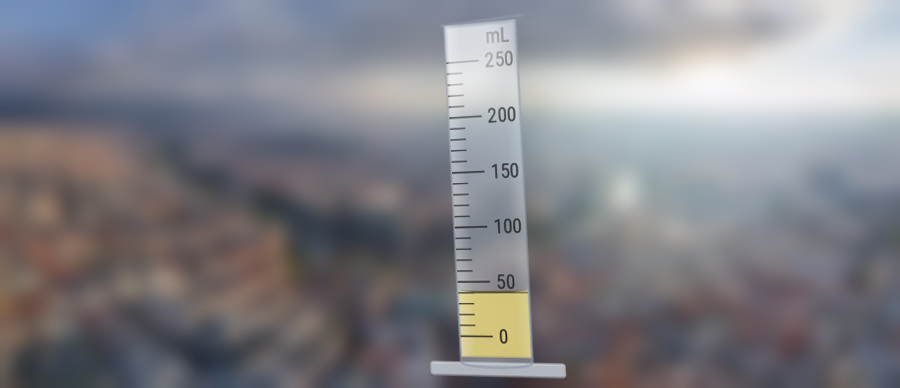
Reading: value=40 unit=mL
